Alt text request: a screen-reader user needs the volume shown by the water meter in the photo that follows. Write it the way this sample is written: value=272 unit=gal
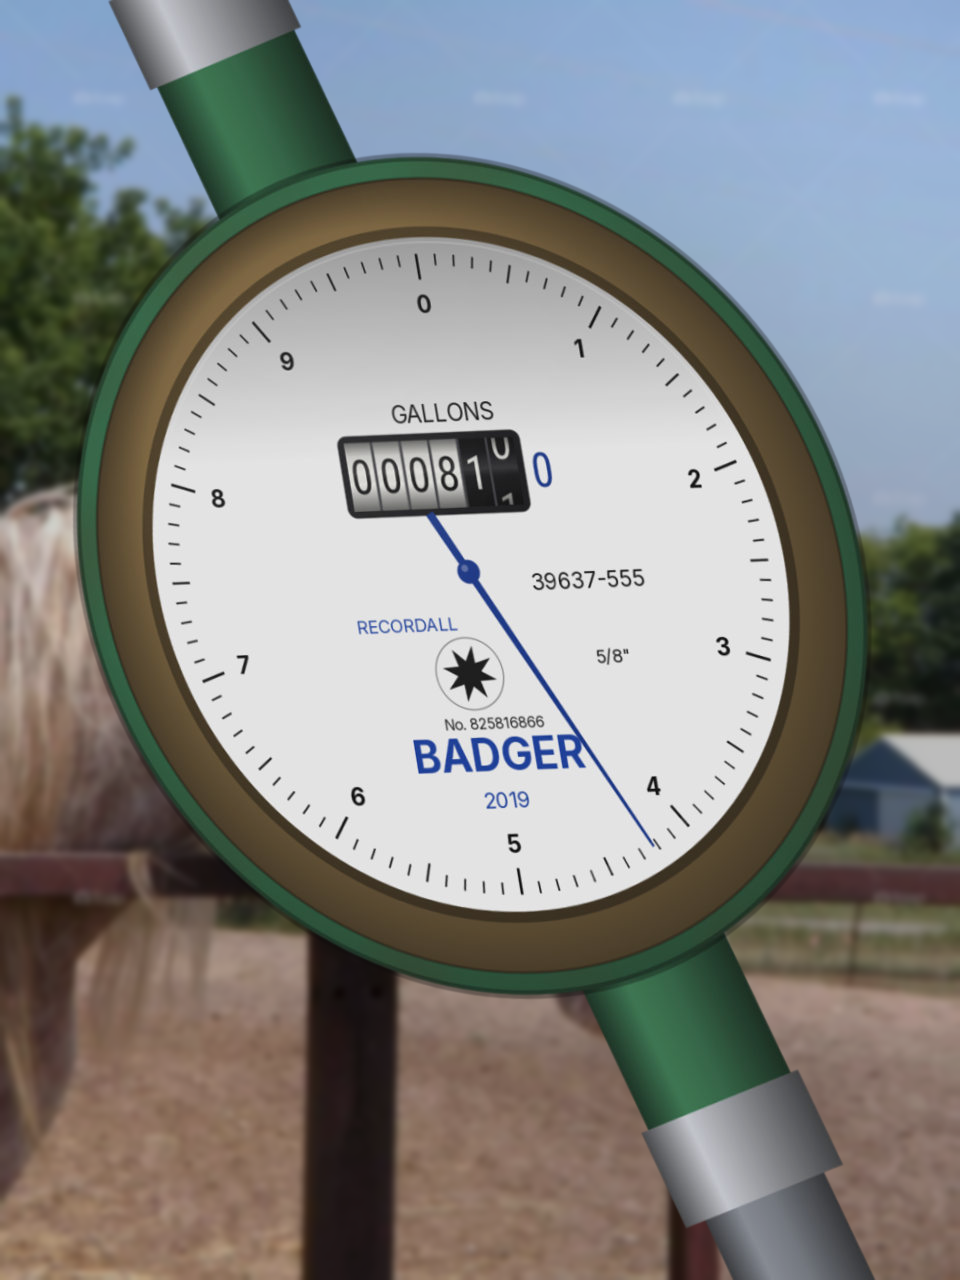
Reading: value=8104.2 unit=gal
